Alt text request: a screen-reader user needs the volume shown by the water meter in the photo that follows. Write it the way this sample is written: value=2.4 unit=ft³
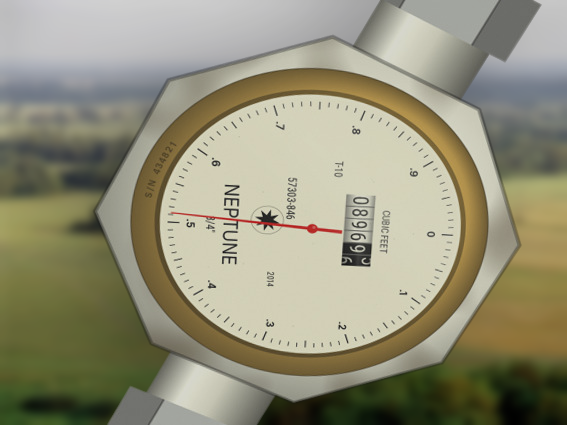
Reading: value=89695.51 unit=ft³
